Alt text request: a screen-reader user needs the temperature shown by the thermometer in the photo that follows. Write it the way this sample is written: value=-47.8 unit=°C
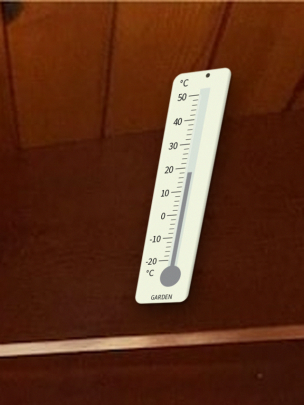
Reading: value=18 unit=°C
